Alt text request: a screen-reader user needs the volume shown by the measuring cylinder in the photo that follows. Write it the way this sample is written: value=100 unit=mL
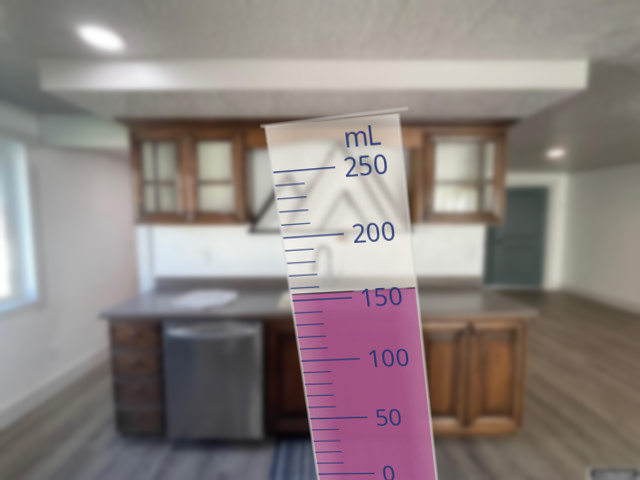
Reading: value=155 unit=mL
